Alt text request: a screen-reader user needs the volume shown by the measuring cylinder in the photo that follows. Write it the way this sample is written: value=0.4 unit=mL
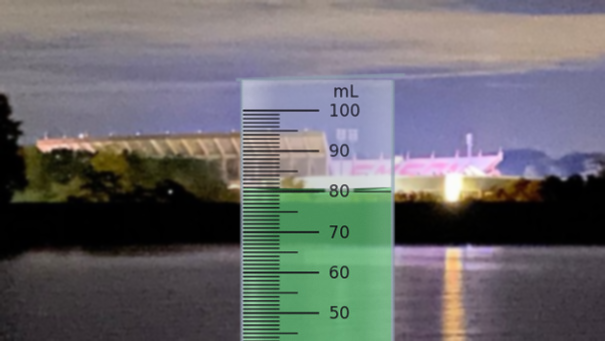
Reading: value=80 unit=mL
